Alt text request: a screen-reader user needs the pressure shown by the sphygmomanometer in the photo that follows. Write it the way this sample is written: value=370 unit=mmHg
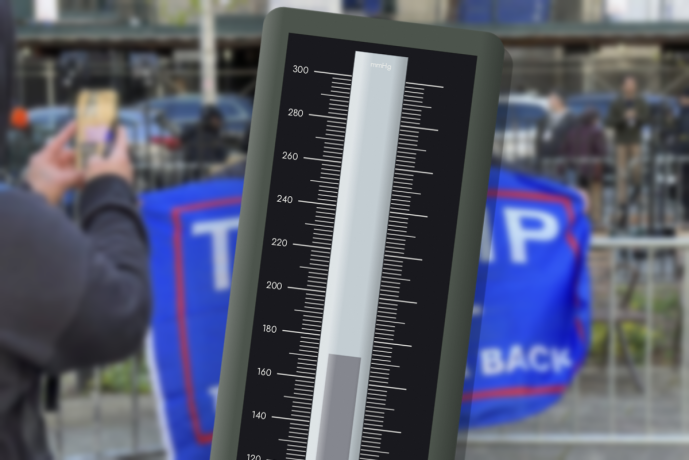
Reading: value=172 unit=mmHg
